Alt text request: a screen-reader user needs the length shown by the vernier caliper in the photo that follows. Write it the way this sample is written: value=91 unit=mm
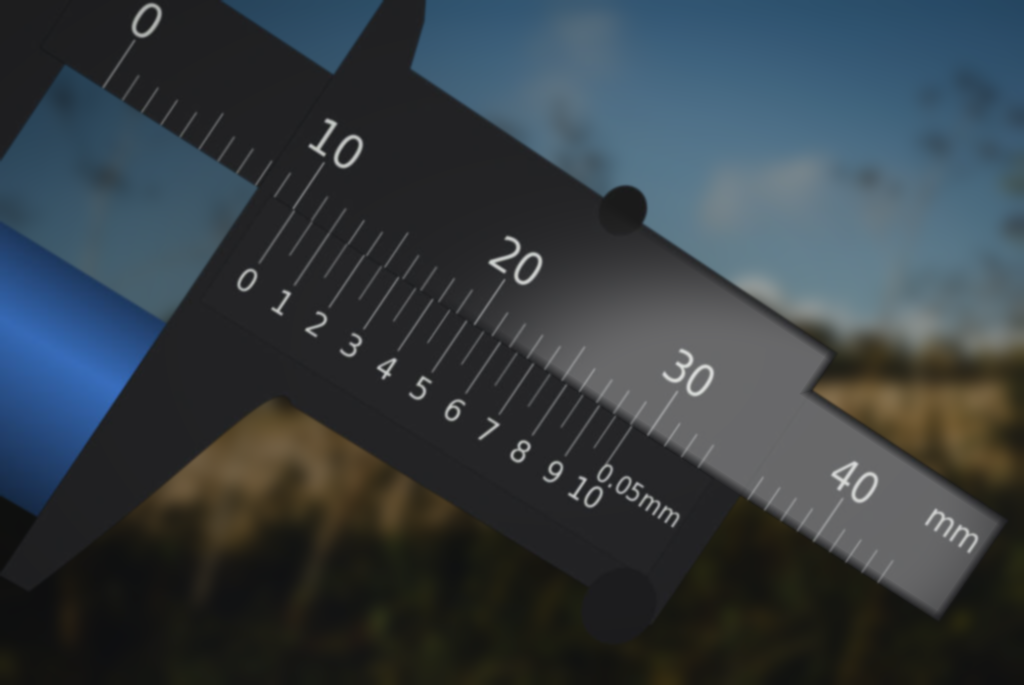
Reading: value=10.1 unit=mm
